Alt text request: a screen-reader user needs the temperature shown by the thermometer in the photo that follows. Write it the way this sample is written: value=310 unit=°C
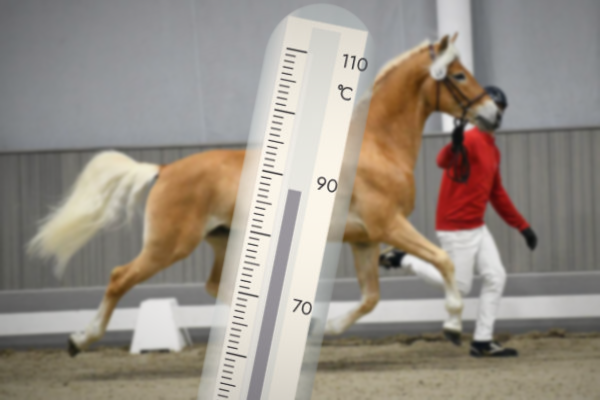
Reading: value=88 unit=°C
